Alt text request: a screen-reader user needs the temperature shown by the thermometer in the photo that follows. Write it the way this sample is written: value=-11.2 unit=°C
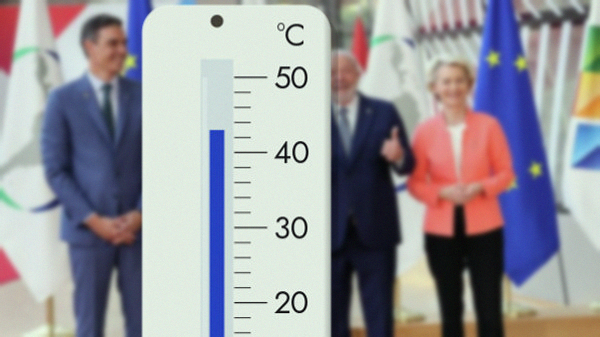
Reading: value=43 unit=°C
